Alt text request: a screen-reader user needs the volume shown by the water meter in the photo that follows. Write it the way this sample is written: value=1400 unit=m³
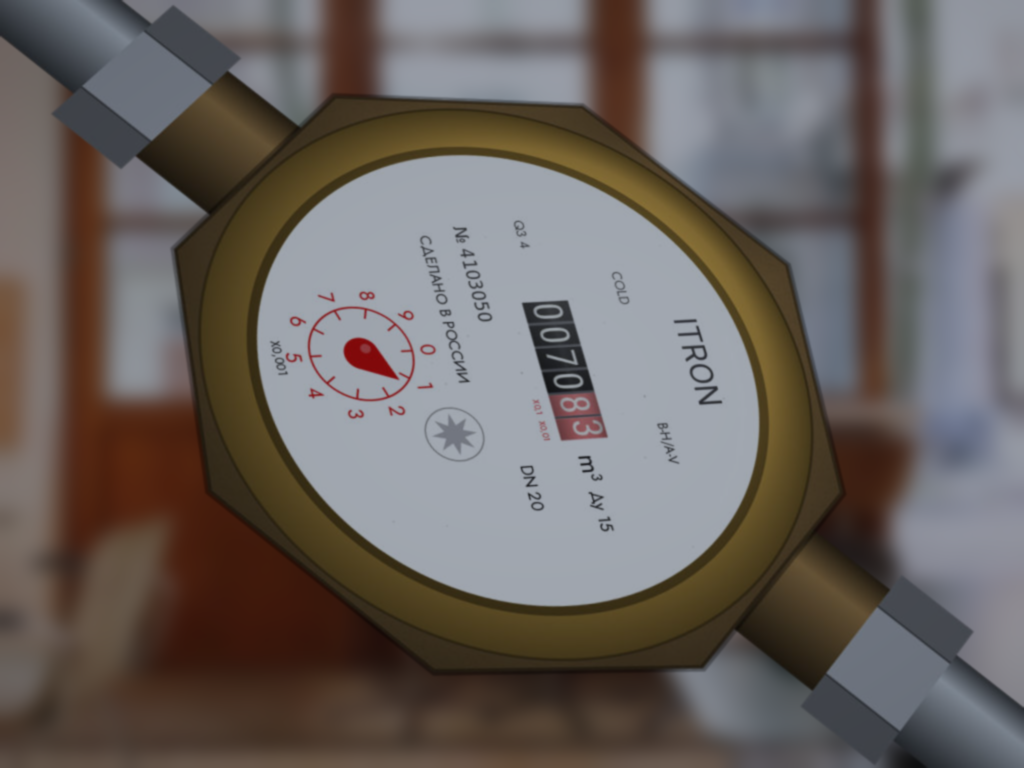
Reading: value=70.831 unit=m³
